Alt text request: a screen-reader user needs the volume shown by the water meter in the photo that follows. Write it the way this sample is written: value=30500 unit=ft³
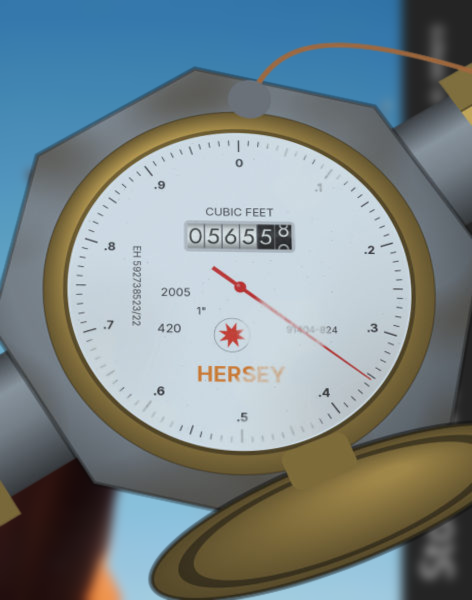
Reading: value=56558.35 unit=ft³
